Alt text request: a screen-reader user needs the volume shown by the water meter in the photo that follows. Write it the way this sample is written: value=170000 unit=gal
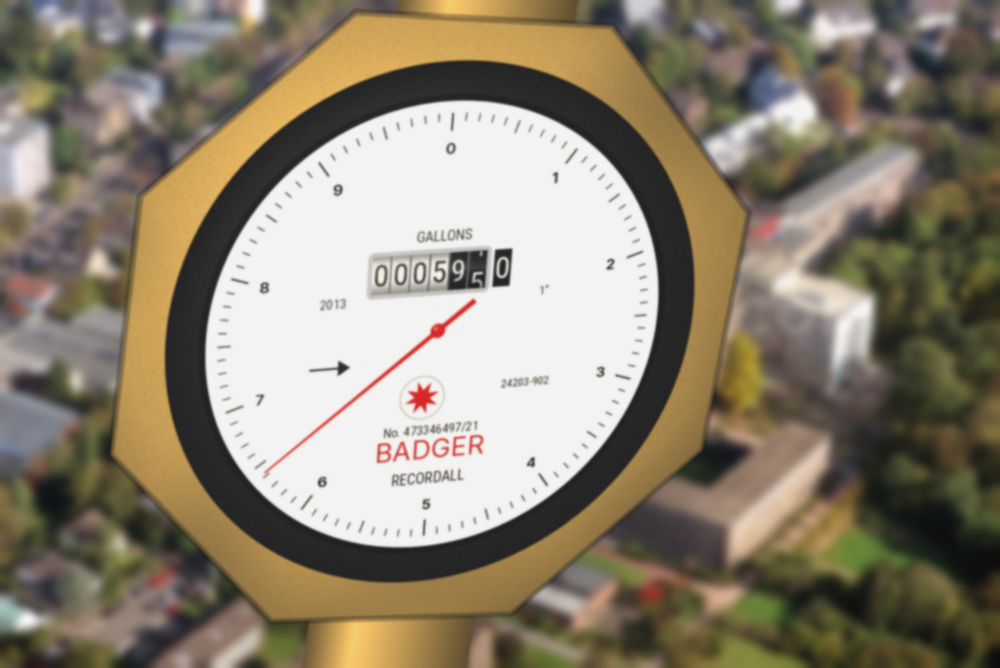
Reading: value=5946.4 unit=gal
